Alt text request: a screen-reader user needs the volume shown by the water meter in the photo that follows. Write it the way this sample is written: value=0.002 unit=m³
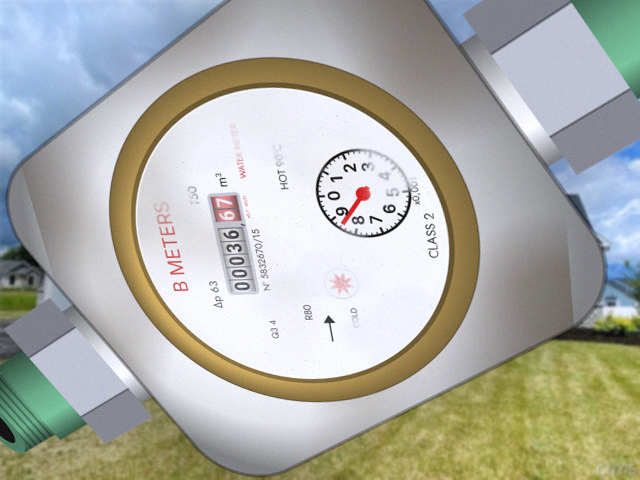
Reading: value=36.678 unit=m³
